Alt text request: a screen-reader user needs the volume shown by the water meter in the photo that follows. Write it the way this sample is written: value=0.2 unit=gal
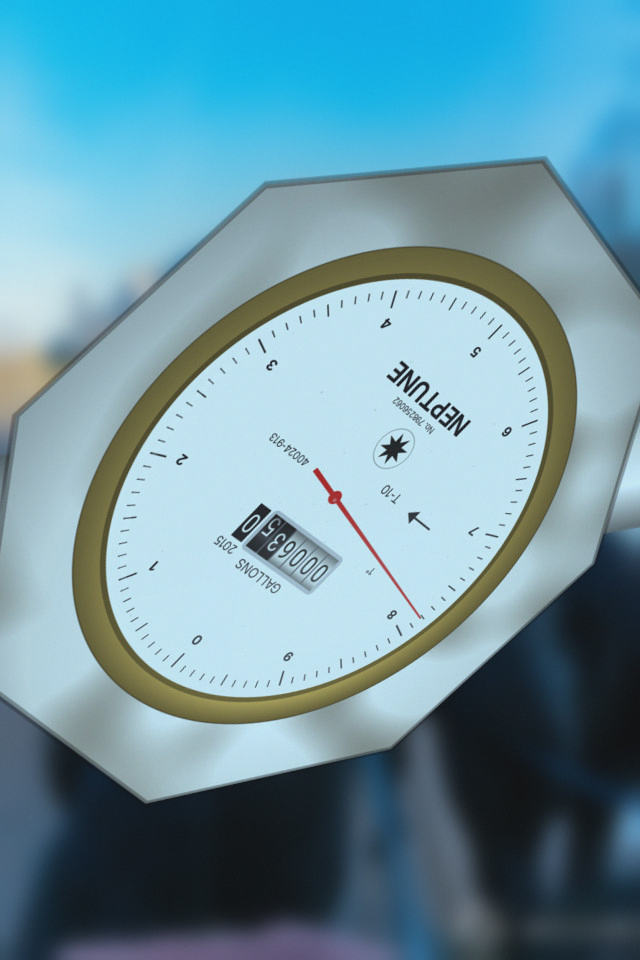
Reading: value=6347.8 unit=gal
